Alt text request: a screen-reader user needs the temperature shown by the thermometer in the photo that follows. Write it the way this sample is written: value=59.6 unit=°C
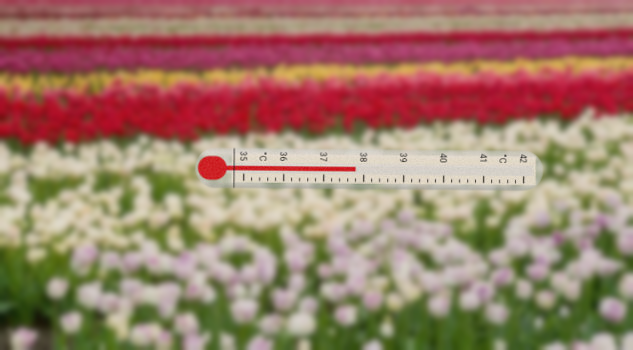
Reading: value=37.8 unit=°C
